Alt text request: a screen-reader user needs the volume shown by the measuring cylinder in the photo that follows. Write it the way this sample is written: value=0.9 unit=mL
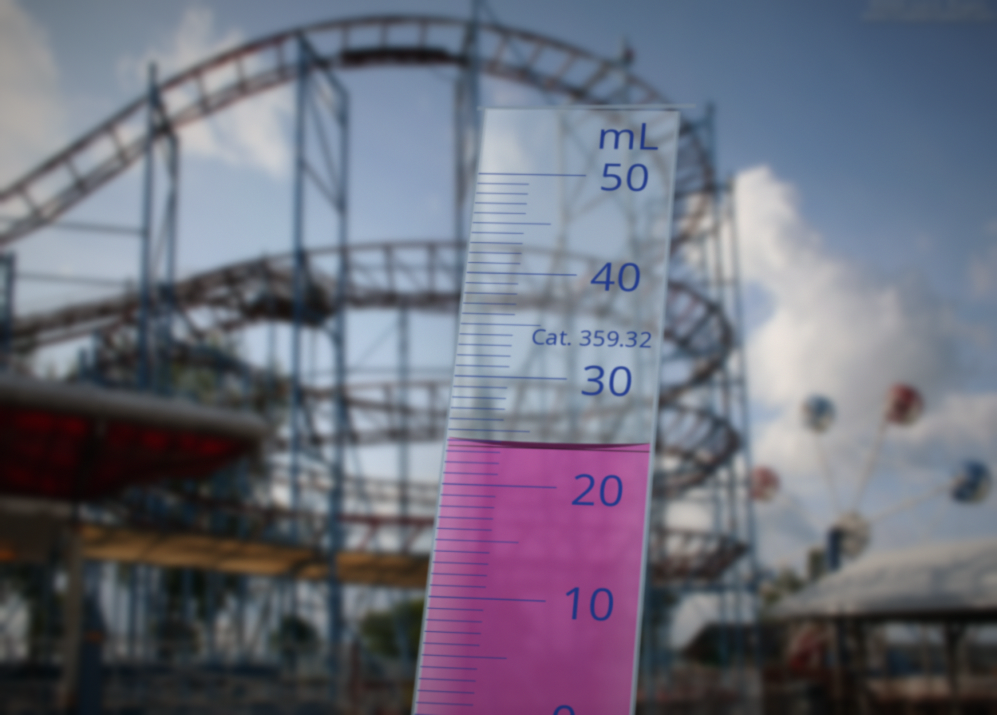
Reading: value=23.5 unit=mL
